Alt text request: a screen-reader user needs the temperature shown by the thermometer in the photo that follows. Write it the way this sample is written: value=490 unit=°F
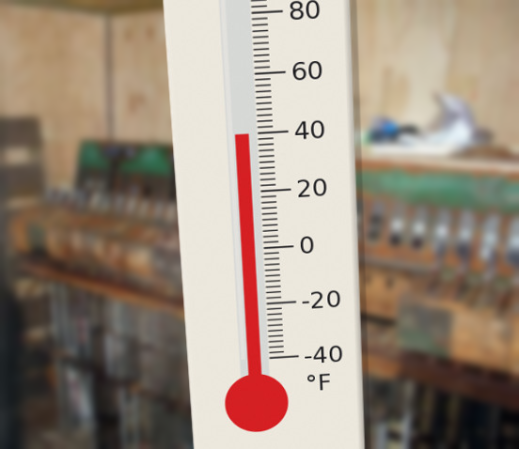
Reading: value=40 unit=°F
